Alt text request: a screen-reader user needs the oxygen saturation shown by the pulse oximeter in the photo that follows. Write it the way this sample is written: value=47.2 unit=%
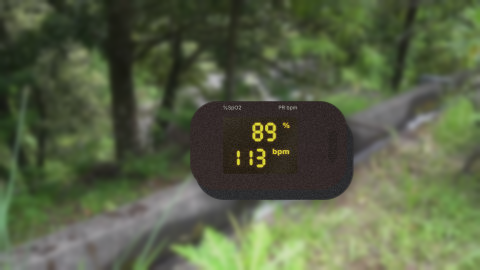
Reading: value=89 unit=%
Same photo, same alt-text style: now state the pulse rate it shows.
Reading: value=113 unit=bpm
